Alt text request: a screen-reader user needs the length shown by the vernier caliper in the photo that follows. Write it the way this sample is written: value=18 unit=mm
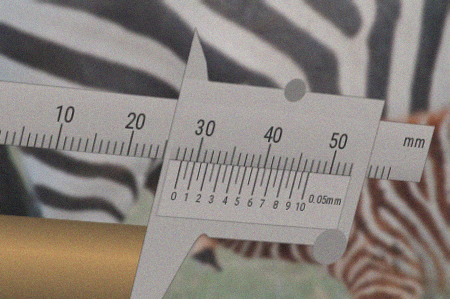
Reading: value=27.8 unit=mm
